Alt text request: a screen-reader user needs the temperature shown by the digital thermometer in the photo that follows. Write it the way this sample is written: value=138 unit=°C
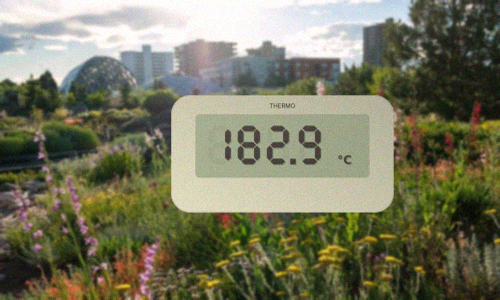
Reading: value=182.9 unit=°C
